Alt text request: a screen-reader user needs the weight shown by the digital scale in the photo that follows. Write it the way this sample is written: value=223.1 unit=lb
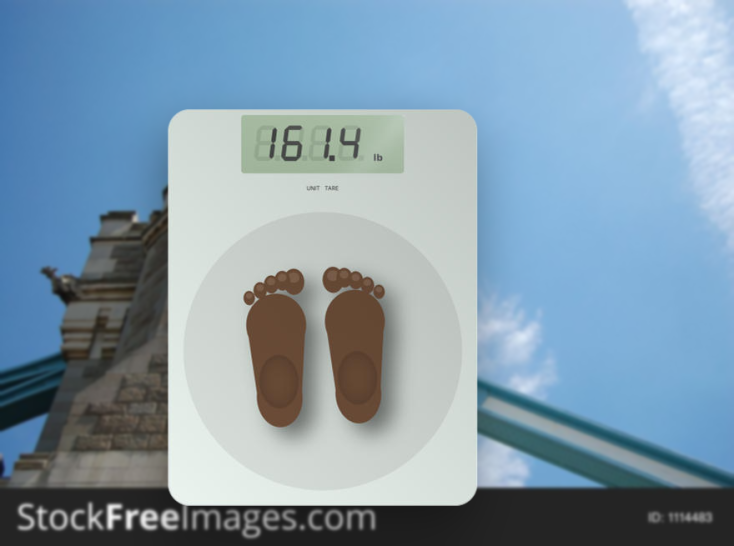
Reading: value=161.4 unit=lb
